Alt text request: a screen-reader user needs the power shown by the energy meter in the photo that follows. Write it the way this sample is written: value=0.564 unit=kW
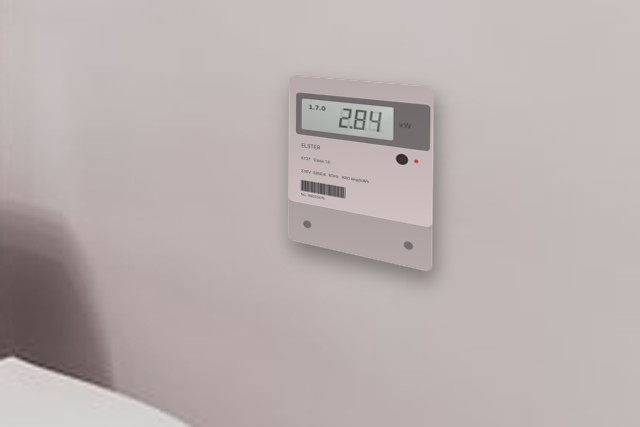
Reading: value=2.84 unit=kW
